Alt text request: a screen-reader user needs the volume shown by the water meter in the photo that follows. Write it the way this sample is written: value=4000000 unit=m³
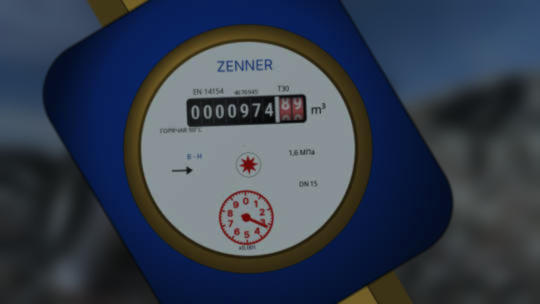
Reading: value=974.893 unit=m³
